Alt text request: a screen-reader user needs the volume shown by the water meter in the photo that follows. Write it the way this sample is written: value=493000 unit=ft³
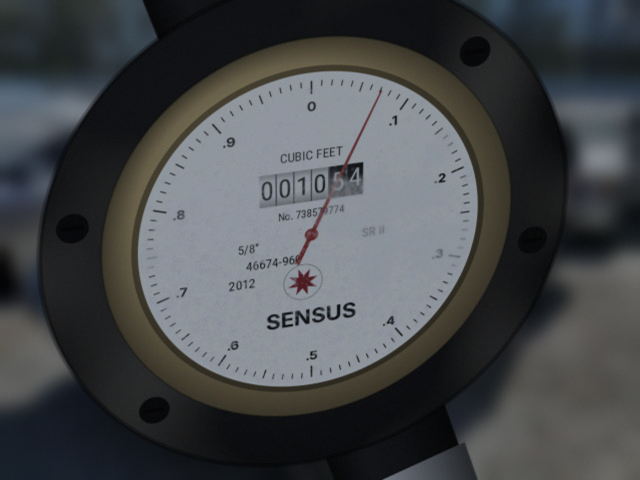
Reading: value=1054.07 unit=ft³
